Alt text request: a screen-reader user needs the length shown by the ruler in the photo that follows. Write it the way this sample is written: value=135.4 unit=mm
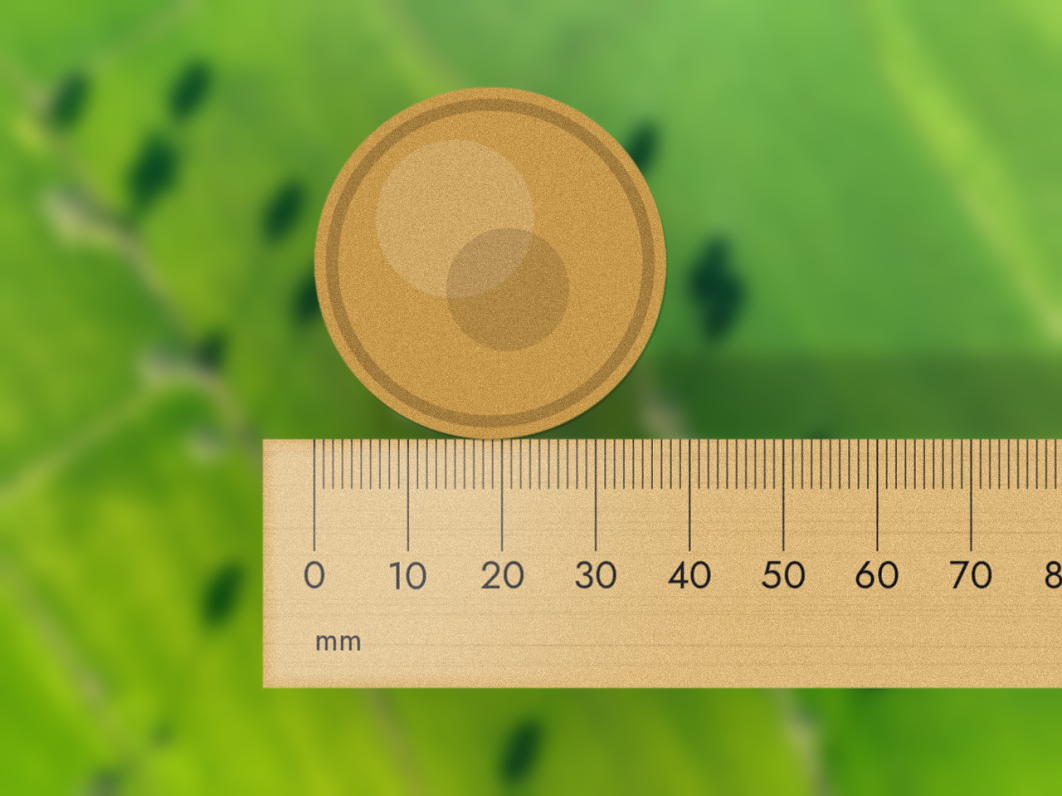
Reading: value=37.5 unit=mm
